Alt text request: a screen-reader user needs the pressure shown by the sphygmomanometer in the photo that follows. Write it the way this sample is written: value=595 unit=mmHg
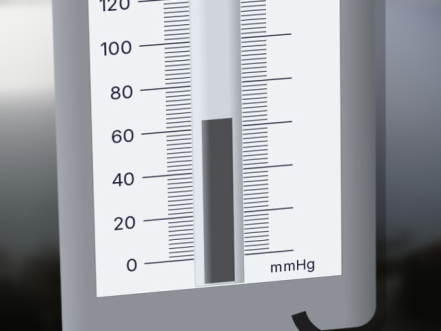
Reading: value=64 unit=mmHg
